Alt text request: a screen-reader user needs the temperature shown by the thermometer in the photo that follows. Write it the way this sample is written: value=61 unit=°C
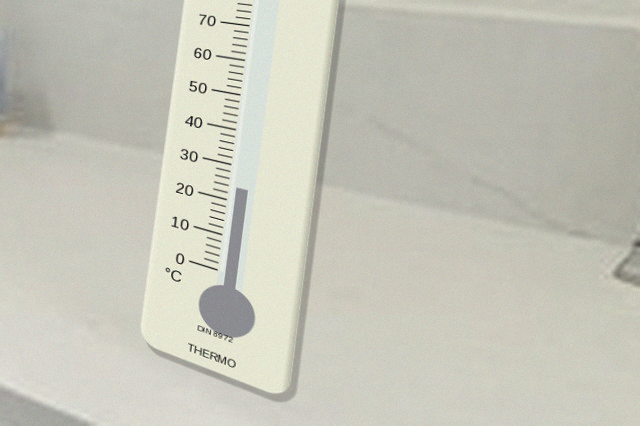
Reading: value=24 unit=°C
